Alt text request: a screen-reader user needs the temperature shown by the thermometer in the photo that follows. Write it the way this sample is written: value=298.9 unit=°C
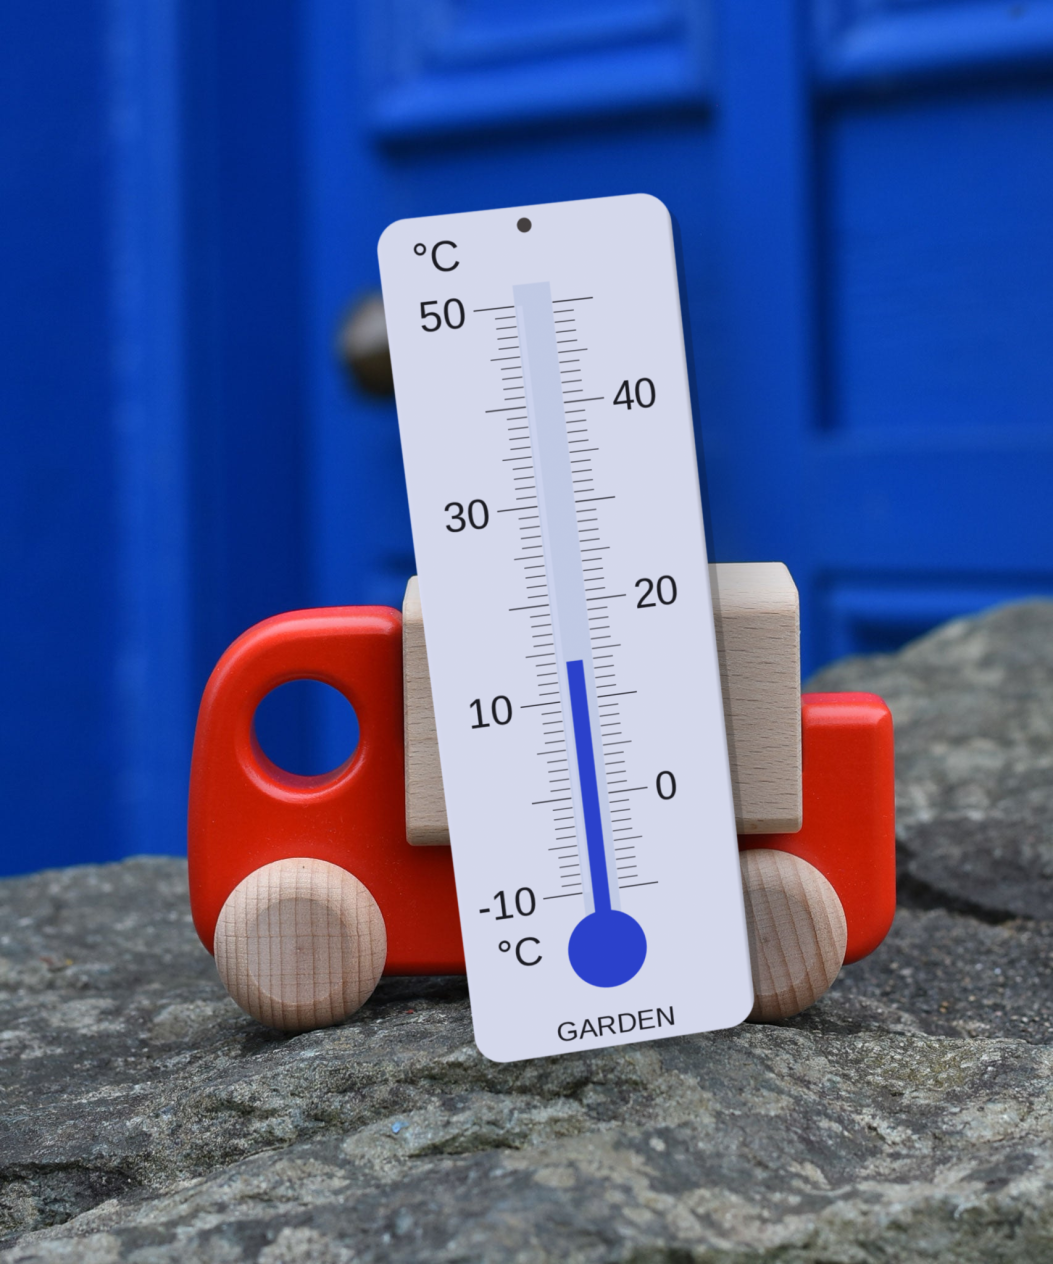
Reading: value=14 unit=°C
